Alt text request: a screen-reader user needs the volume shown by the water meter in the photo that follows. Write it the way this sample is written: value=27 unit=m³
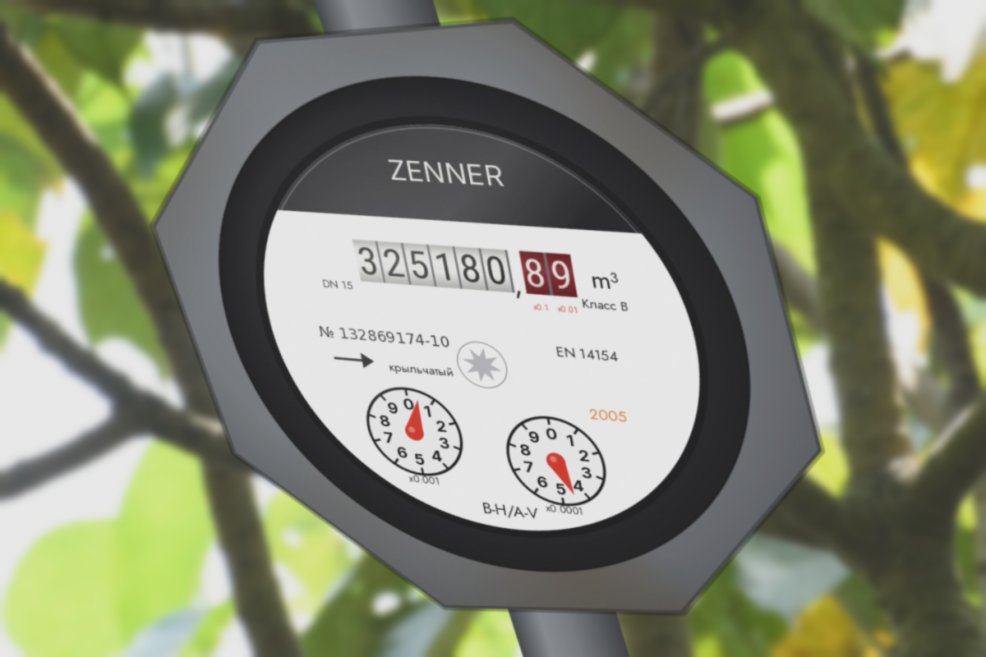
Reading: value=325180.8904 unit=m³
